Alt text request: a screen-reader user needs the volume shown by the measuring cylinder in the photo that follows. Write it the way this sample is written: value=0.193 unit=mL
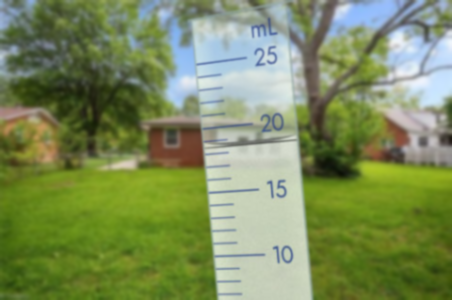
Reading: value=18.5 unit=mL
